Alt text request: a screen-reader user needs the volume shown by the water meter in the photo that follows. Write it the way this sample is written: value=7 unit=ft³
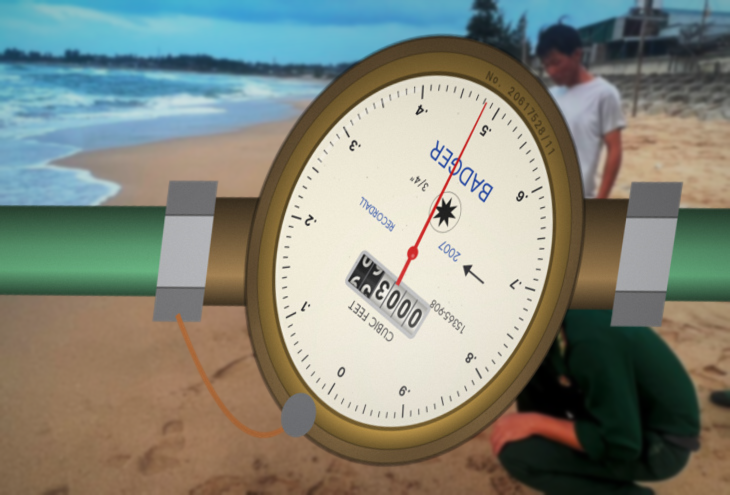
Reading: value=359.48 unit=ft³
